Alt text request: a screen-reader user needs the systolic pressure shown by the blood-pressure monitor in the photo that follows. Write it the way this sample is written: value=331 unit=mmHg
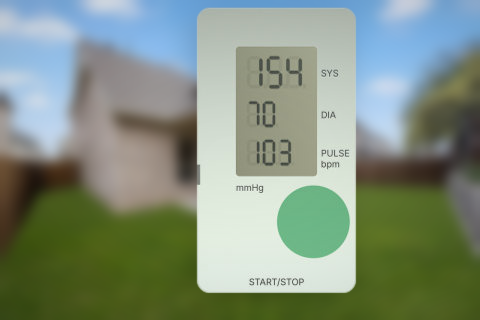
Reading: value=154 unit=mmHg
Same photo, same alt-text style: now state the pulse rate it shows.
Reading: value=103 unit=bpm
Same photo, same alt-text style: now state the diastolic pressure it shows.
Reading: value=70 unit=mmHg
